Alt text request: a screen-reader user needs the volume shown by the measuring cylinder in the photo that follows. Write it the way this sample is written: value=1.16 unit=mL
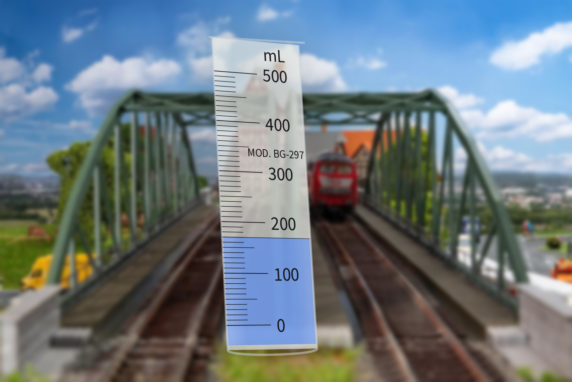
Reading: value=170 unit=mL
